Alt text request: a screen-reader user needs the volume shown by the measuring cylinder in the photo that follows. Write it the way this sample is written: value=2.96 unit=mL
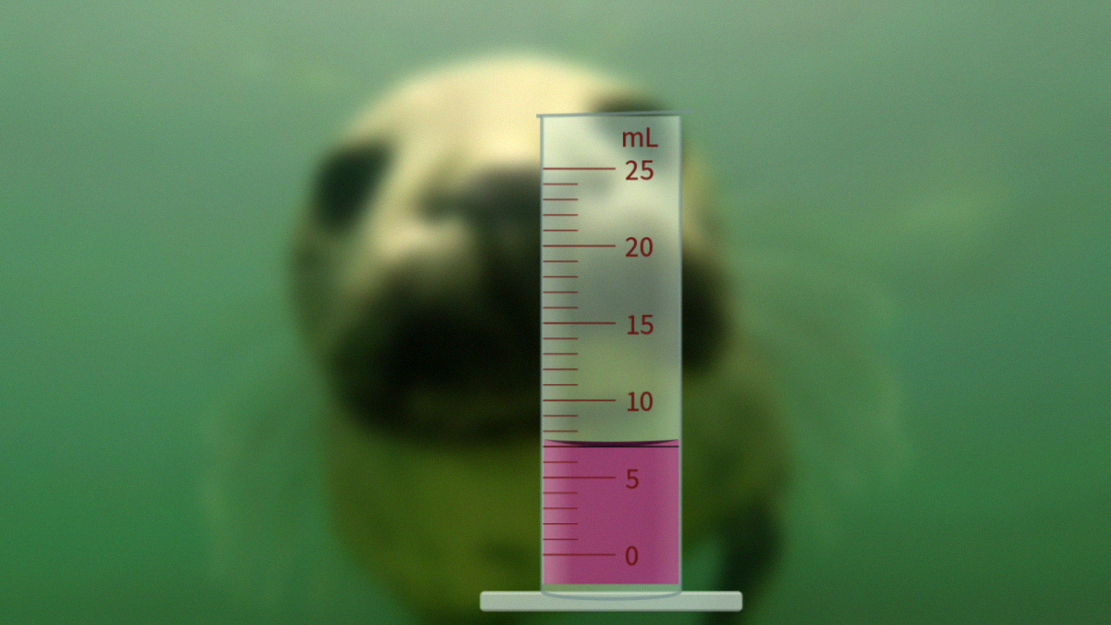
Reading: value=7 unit=mL
